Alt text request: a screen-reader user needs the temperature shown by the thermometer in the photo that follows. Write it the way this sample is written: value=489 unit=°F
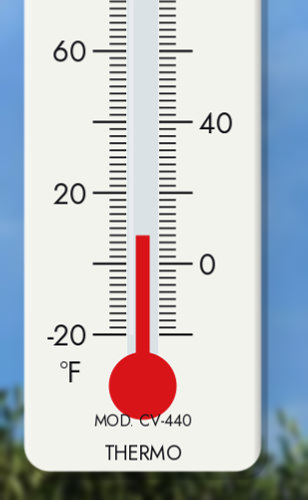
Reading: value=8 unit=°F
